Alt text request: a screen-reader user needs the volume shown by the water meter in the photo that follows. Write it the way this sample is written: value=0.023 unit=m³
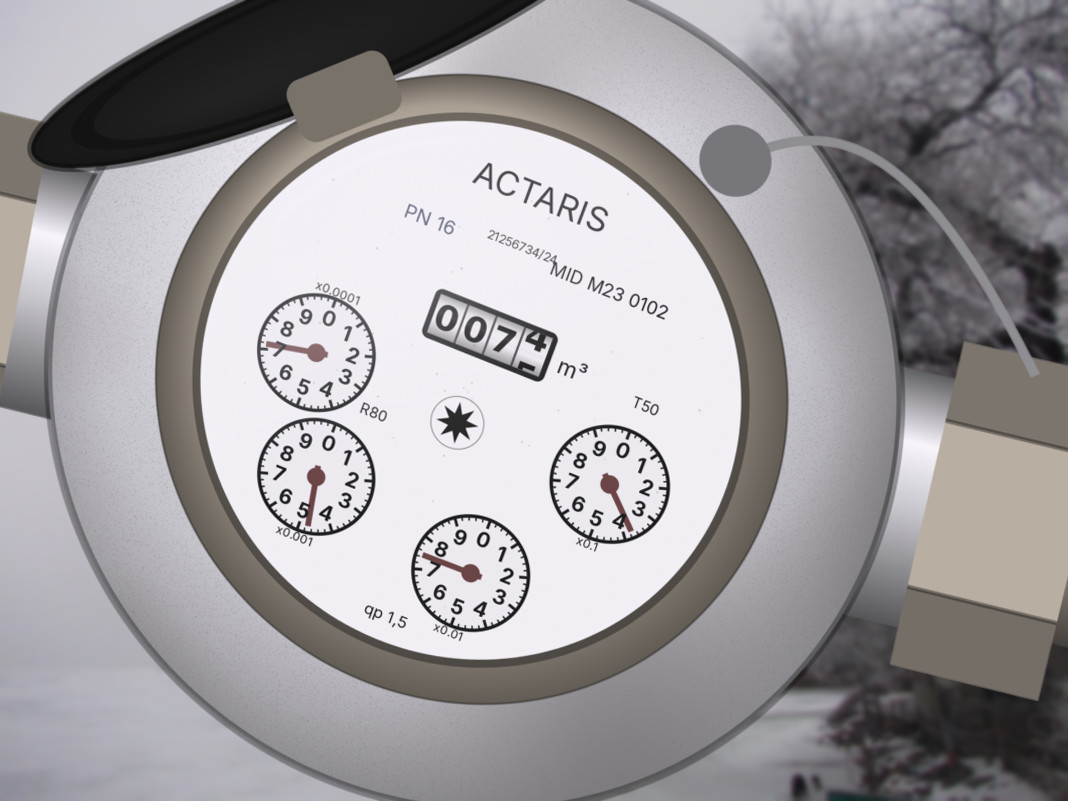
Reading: value=74.3747 unit=m³
